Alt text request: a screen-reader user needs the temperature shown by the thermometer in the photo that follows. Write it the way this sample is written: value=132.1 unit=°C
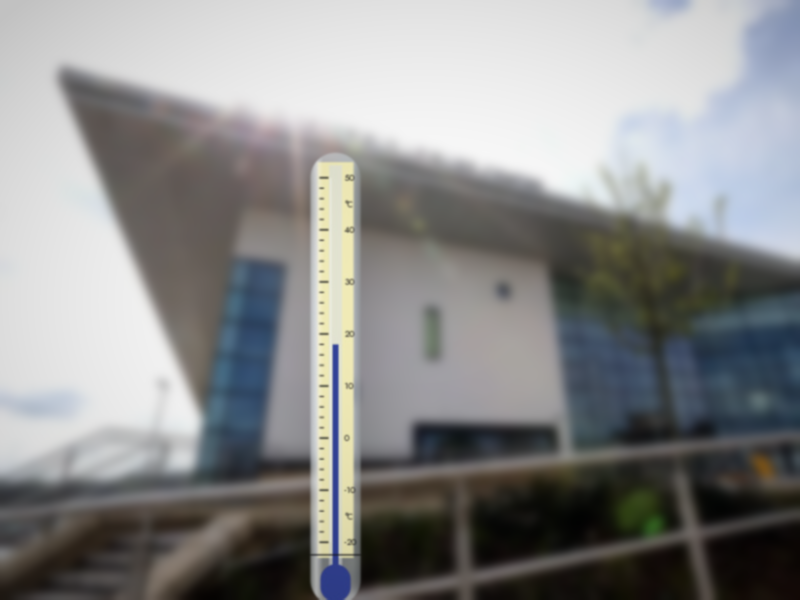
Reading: value=18 unit=°C
